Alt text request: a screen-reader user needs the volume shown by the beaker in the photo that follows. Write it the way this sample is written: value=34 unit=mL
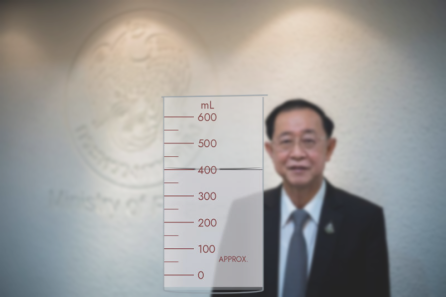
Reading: value=400 unit=mL
